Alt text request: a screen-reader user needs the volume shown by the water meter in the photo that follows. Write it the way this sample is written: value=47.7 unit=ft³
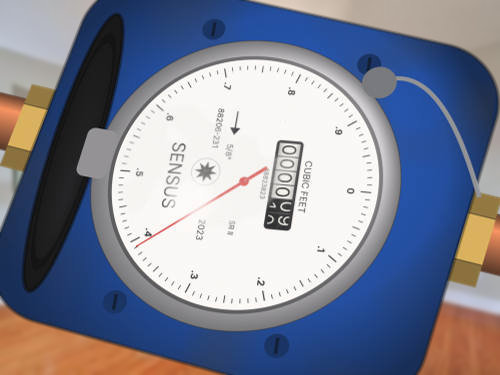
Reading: value=9.39 unit=ft³
